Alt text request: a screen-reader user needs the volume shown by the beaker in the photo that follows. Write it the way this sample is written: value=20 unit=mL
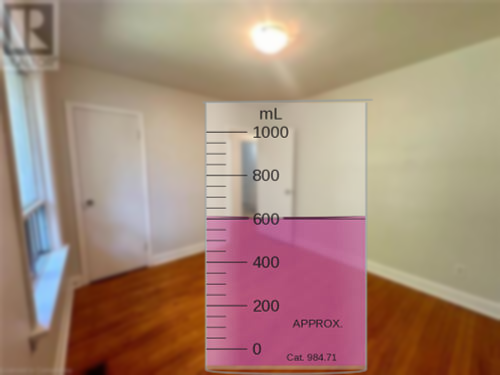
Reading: value=600 unit=mL
